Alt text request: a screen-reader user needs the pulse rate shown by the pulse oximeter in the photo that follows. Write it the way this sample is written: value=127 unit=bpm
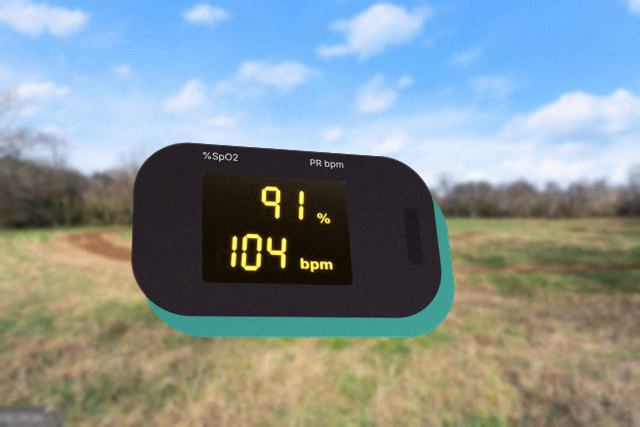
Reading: value=104 unit=bpm
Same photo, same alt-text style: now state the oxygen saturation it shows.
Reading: value=91 unit=%
